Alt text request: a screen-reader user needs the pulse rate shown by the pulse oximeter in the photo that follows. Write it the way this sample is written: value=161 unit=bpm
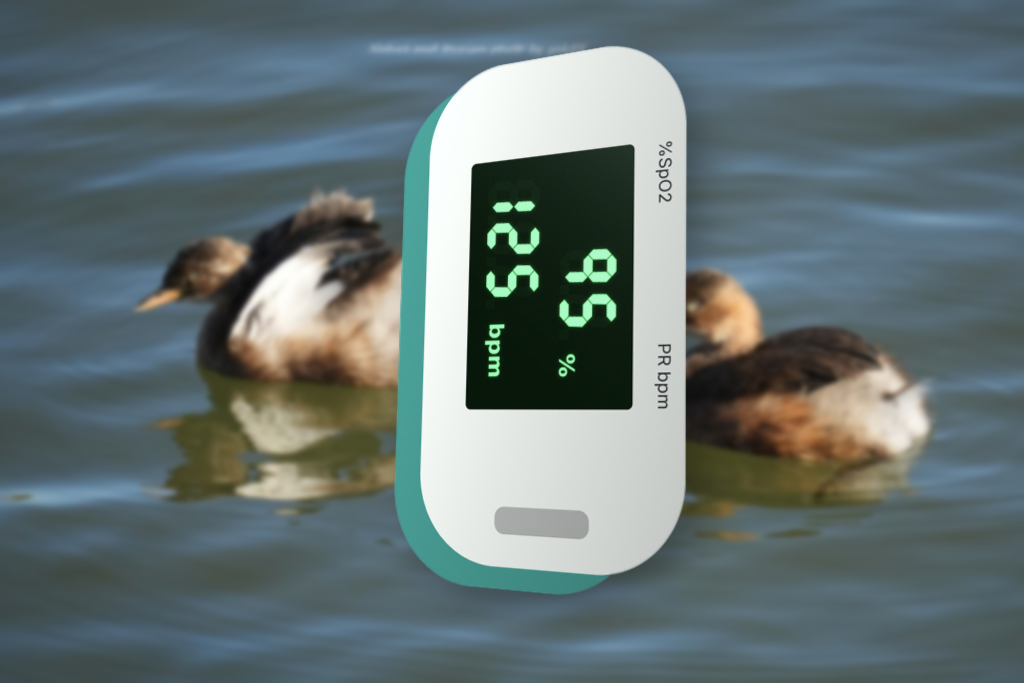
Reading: value=125 unit=bpm
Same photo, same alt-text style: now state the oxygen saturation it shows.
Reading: value=95 unit=%
